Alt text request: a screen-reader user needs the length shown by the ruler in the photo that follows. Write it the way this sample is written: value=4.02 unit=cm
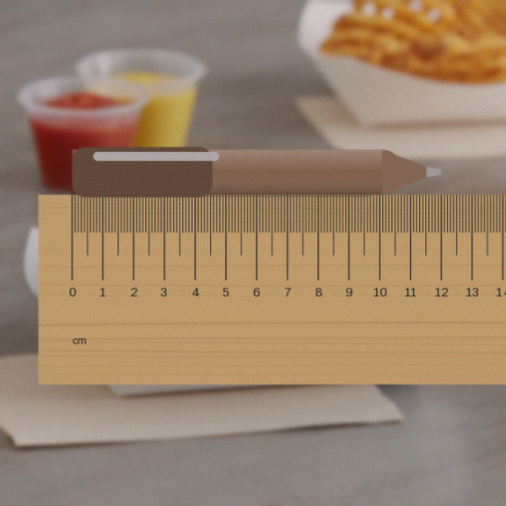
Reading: value=12 unit=cm
